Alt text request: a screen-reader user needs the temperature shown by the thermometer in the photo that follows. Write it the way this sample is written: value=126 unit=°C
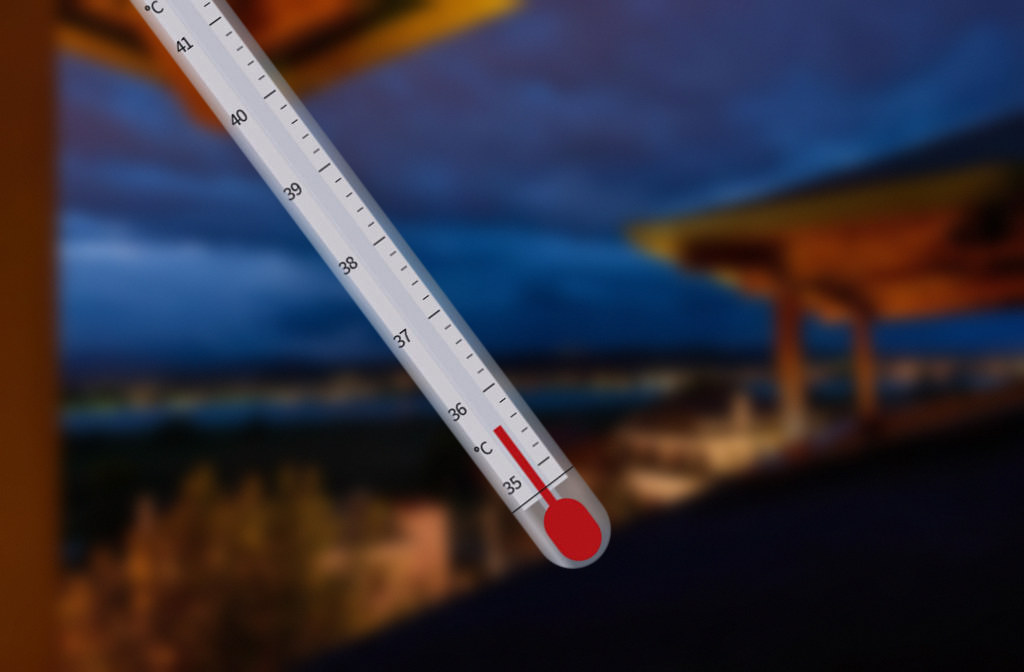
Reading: value=35.6 unit=°C
